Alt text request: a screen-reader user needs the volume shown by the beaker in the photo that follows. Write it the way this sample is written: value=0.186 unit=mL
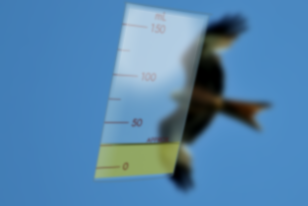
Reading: value=25 unit=mL
